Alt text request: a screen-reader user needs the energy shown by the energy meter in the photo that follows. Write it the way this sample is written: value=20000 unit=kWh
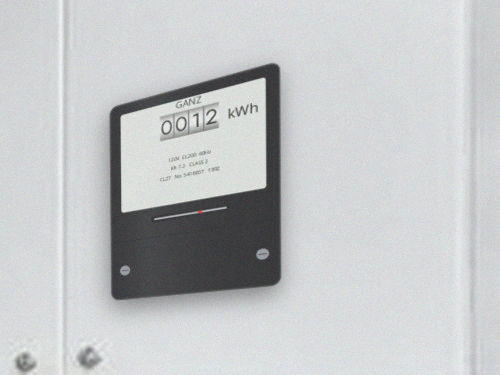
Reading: value=12 unit=kWh
